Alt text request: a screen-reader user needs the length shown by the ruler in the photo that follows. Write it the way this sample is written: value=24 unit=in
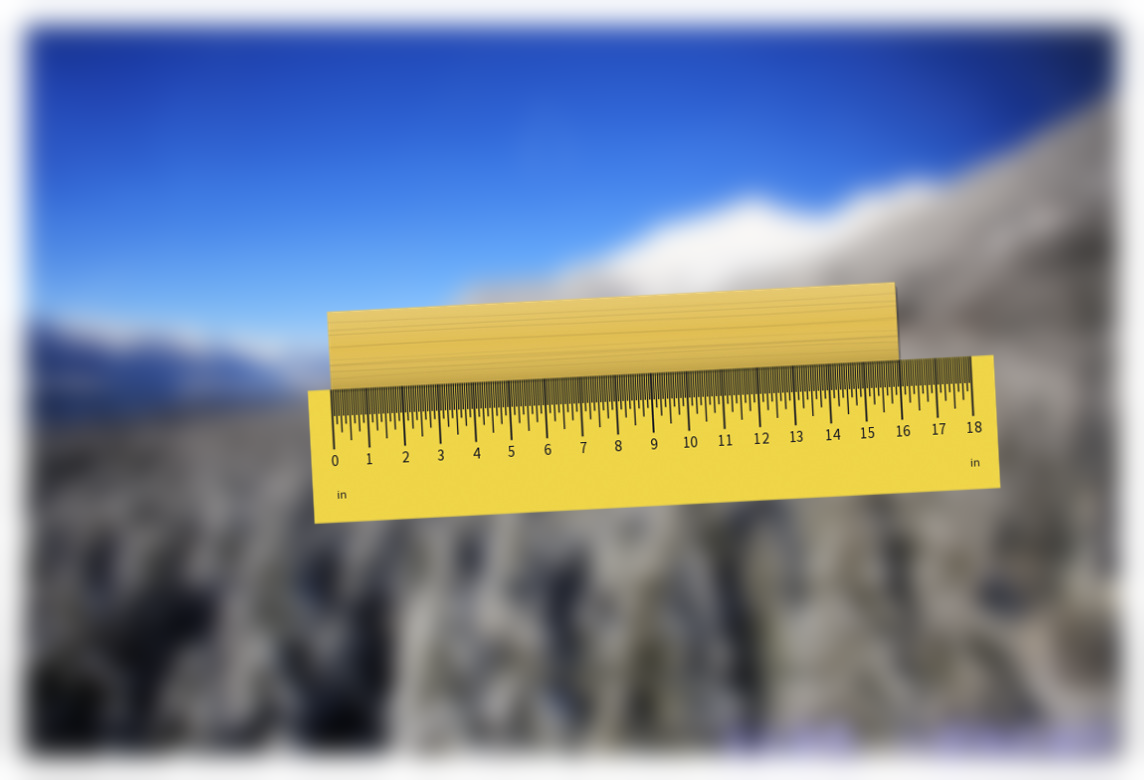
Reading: value=16 unit=in
